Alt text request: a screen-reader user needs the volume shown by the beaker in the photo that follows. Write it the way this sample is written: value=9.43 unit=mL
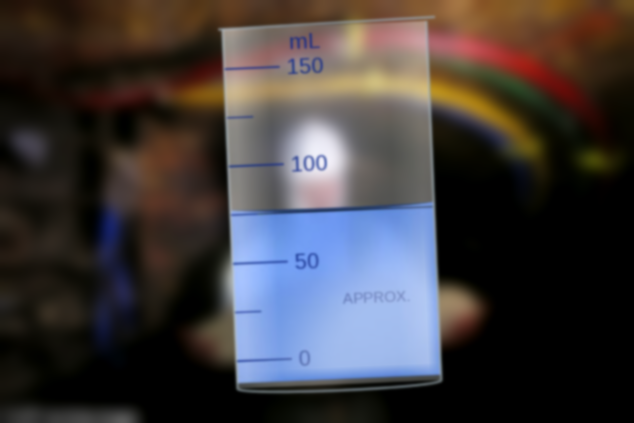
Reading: value=75 unit=mL
